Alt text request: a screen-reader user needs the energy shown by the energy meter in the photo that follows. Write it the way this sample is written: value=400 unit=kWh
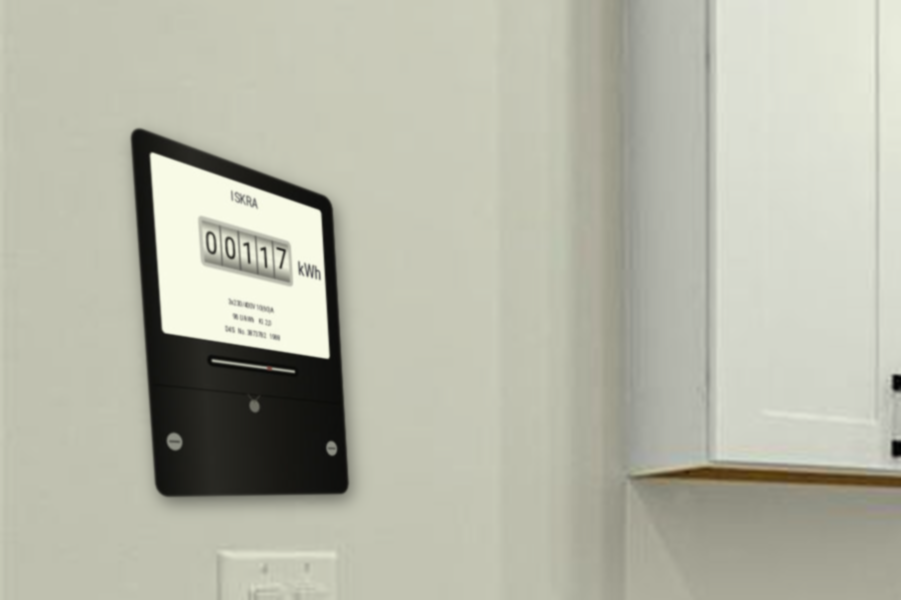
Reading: value=117 unit=kWh
